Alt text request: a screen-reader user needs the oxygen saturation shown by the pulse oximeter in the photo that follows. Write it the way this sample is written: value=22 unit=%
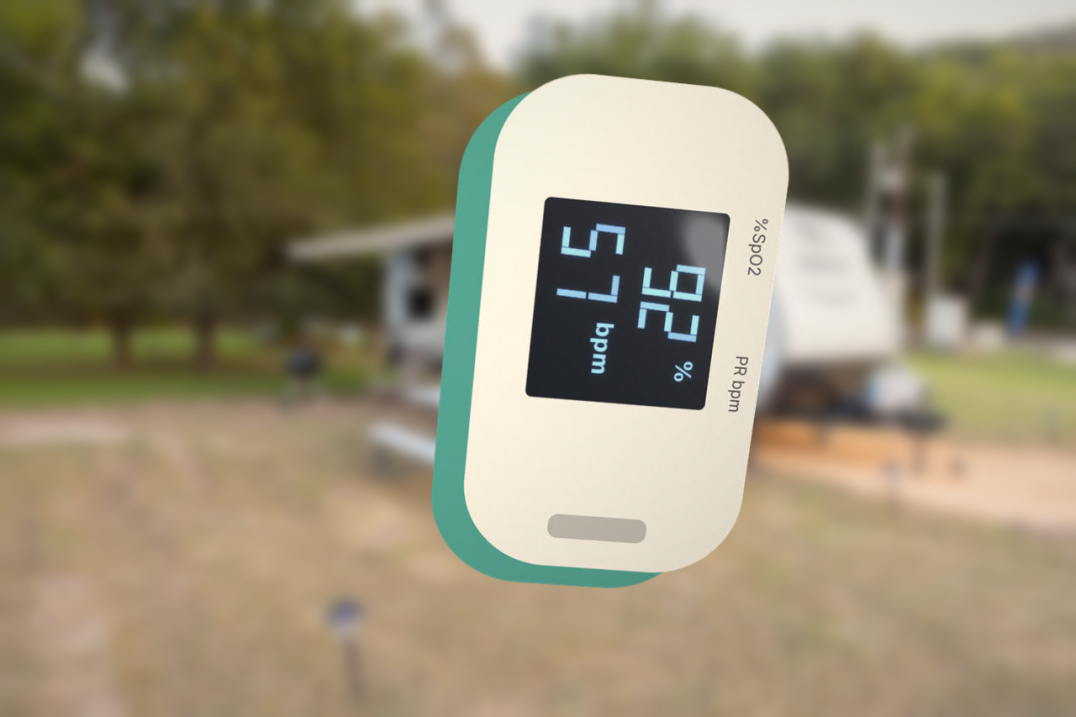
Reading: value=92 unit=%
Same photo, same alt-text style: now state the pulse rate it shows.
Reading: value=57 unit=bpm
